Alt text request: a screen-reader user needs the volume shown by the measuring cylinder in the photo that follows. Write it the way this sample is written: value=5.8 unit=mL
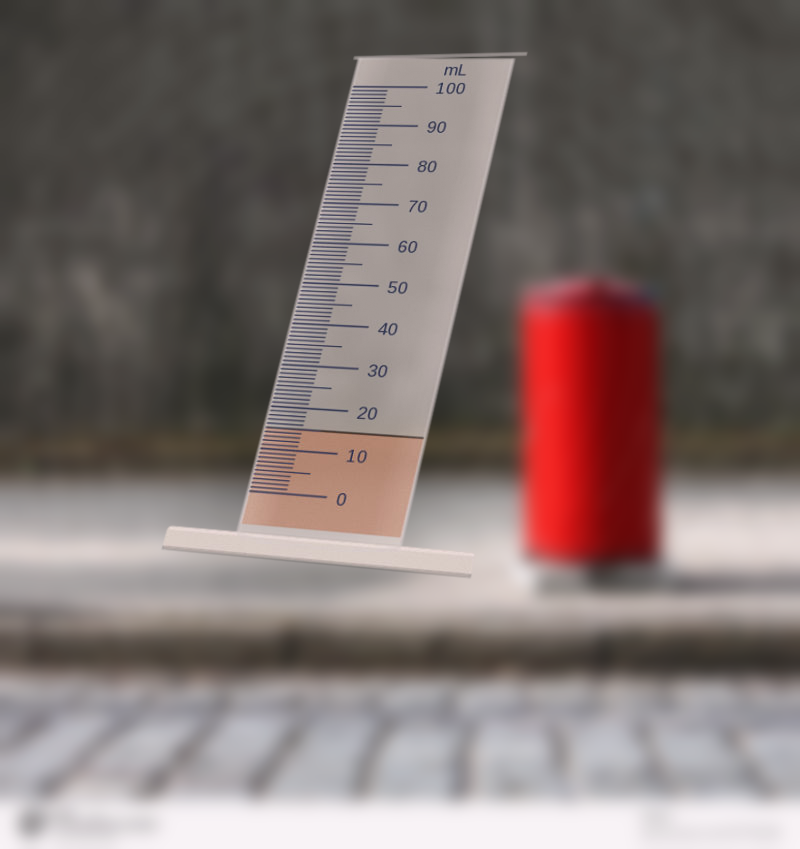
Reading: value=15 unit=mL
